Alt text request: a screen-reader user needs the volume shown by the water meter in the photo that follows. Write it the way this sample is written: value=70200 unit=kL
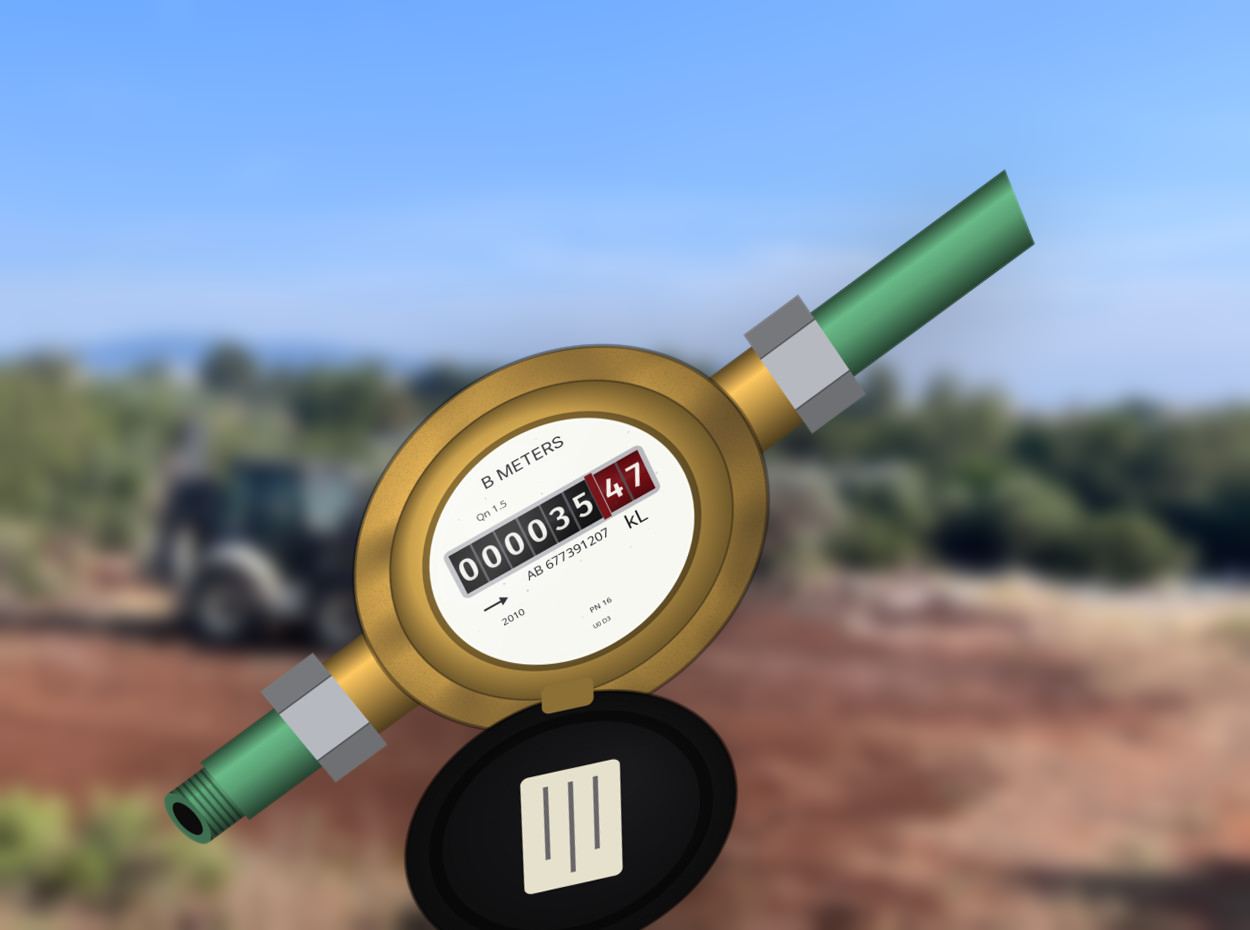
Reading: value=35.47 unit=kL
